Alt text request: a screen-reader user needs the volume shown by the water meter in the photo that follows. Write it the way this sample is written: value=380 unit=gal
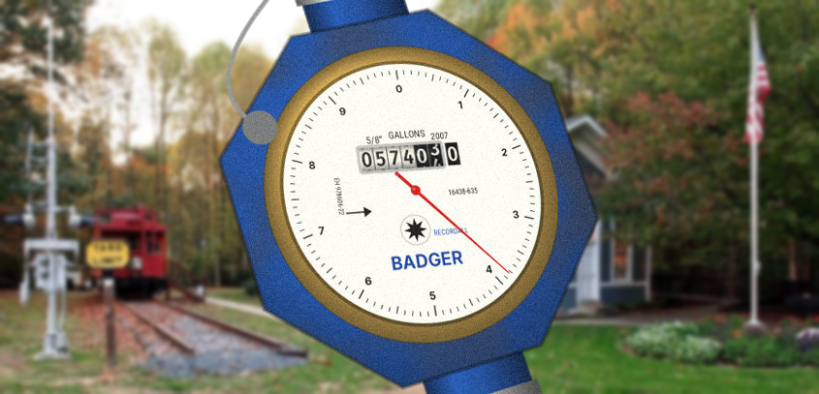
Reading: value=574033.8 unit=gal
